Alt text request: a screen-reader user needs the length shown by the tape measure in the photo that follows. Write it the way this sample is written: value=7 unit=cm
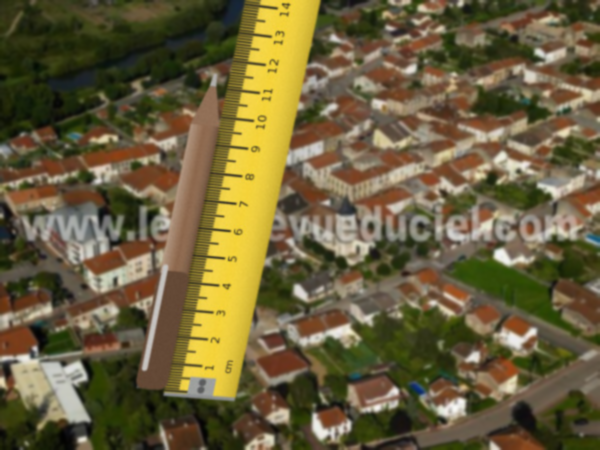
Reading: value=11.5 unit=cm
